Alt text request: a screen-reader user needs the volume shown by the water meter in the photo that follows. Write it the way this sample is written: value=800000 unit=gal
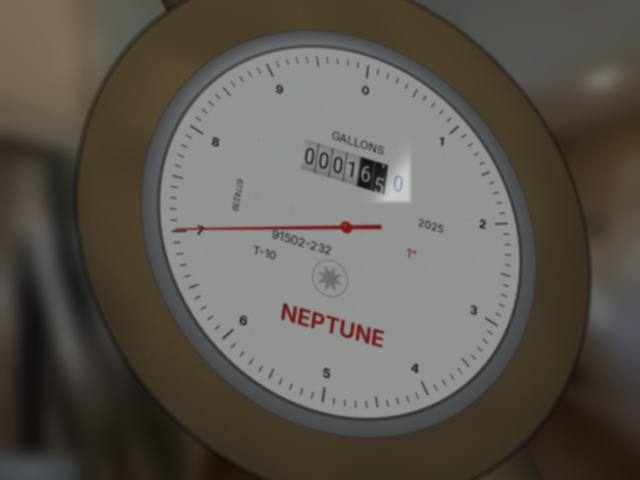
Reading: value=1647.0 unit=gal
